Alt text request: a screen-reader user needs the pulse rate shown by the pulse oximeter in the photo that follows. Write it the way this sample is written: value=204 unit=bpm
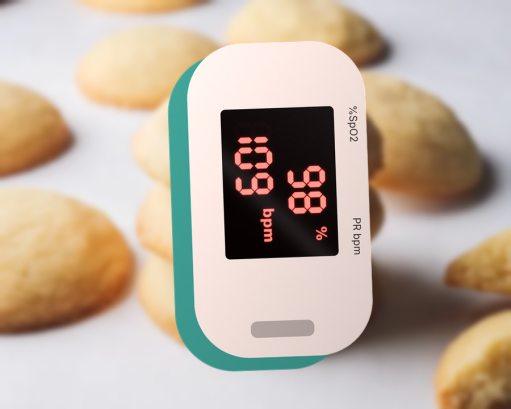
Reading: value=109 unit=bpm
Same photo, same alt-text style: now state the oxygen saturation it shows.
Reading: value=98 unit=%
